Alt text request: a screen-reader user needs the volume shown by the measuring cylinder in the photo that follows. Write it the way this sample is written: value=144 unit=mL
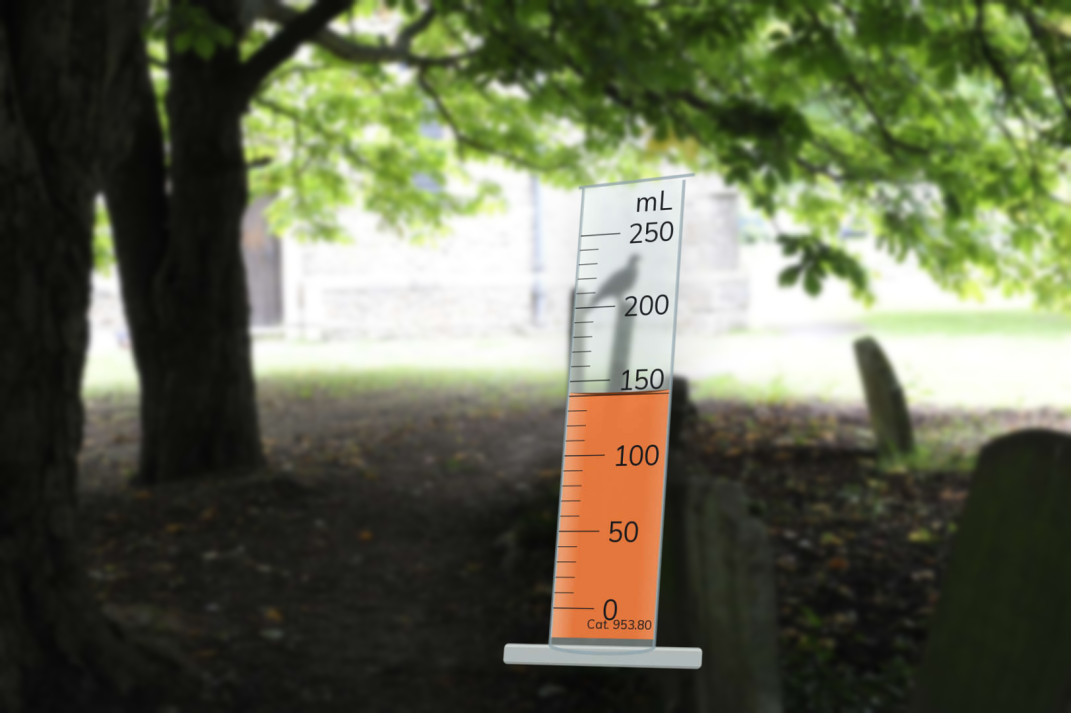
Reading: value=140 unit=mL
